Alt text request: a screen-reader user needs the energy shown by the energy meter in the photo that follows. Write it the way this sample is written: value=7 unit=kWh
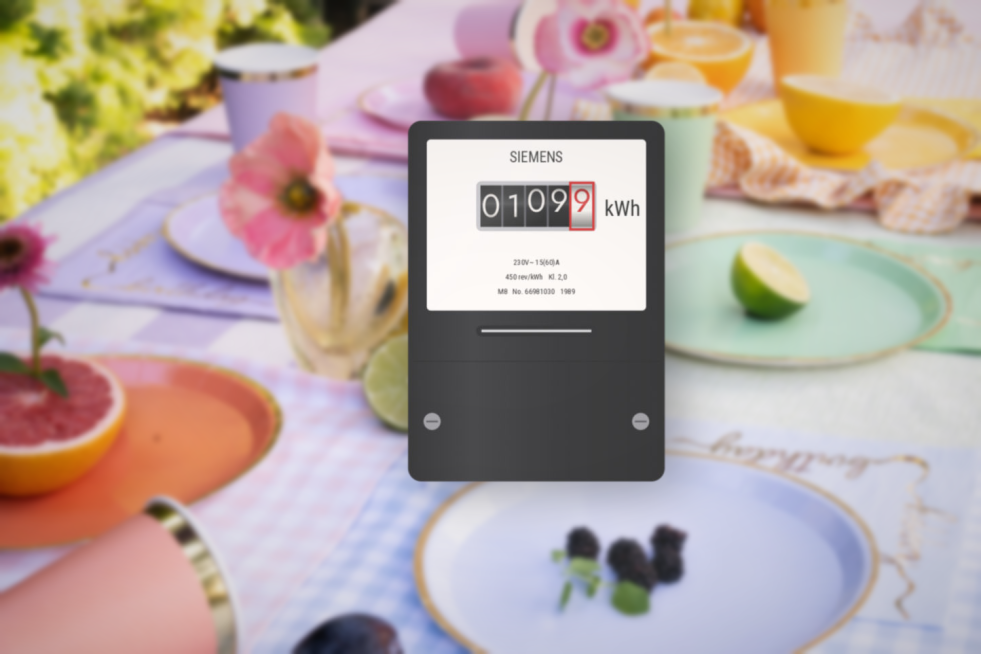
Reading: value=109.9 unit=kWh
